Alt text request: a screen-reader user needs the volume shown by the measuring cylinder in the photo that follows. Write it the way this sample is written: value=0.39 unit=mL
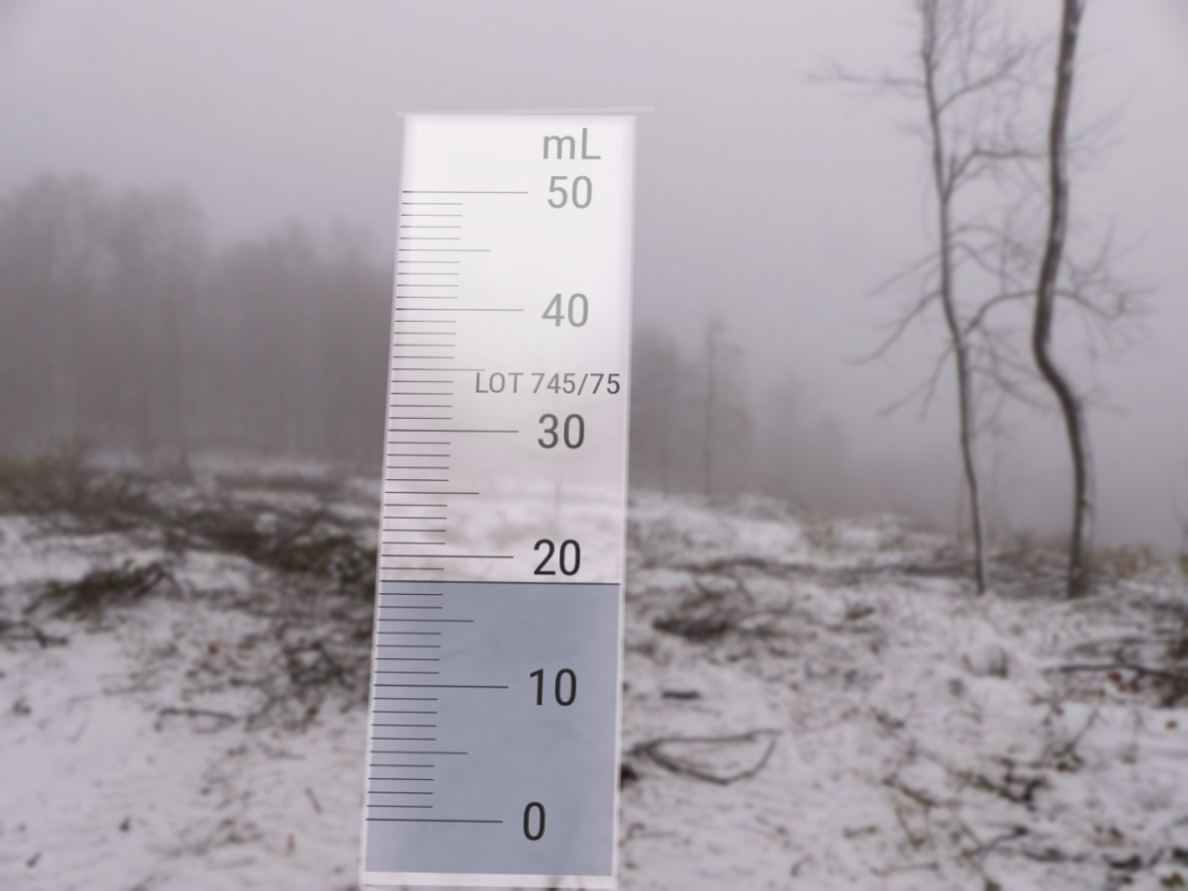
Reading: value=18 unit=mL
